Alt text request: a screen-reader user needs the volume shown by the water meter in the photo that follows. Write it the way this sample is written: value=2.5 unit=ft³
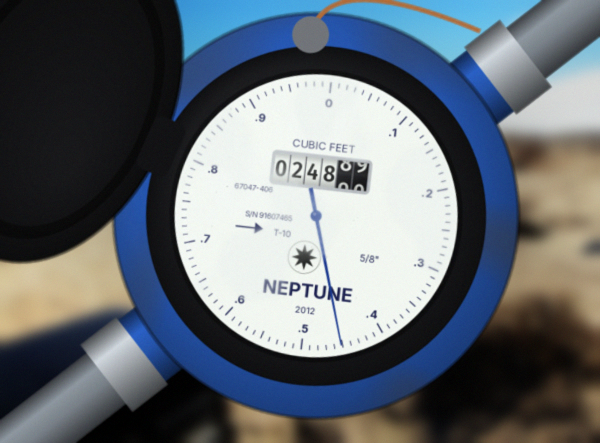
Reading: value=24889.45 unit=ft³
